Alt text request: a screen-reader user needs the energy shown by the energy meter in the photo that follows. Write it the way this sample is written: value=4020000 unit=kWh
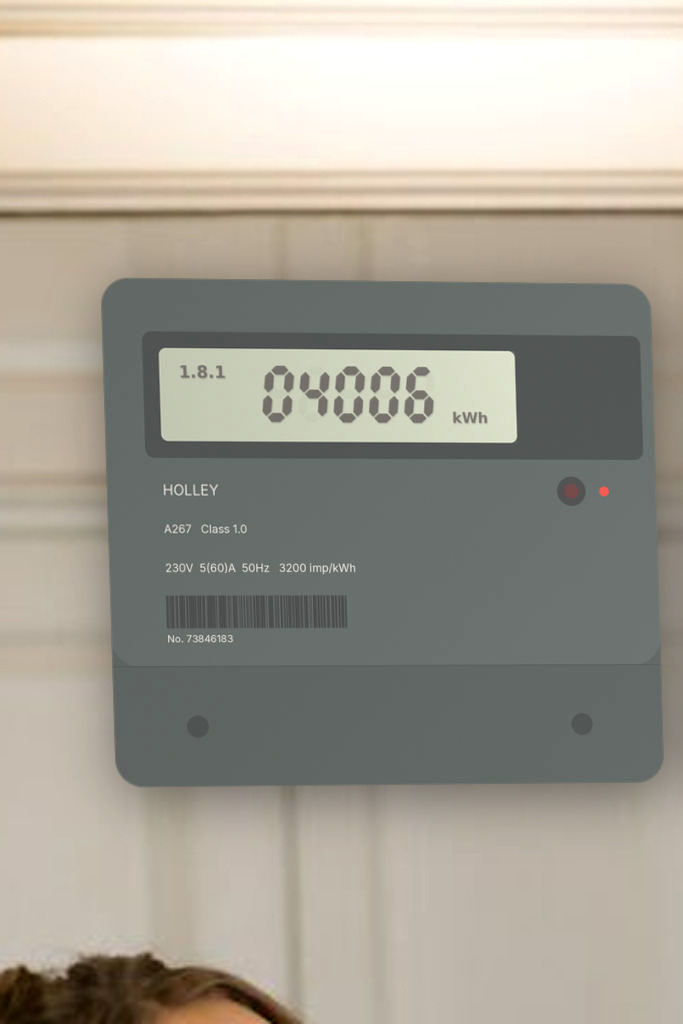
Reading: value=4006 unit=kWh
